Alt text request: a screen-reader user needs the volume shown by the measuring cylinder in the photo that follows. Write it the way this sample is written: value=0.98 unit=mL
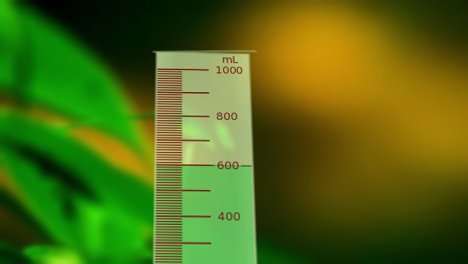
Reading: value=600 unit=mL
